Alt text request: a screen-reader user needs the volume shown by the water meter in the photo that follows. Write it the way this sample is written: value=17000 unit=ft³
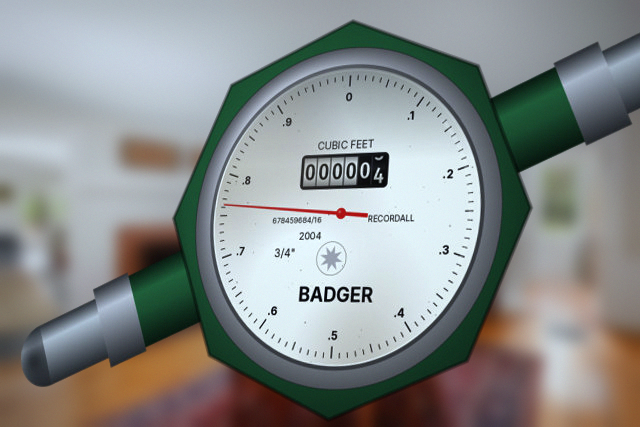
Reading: value=3.76 unit=ft³
